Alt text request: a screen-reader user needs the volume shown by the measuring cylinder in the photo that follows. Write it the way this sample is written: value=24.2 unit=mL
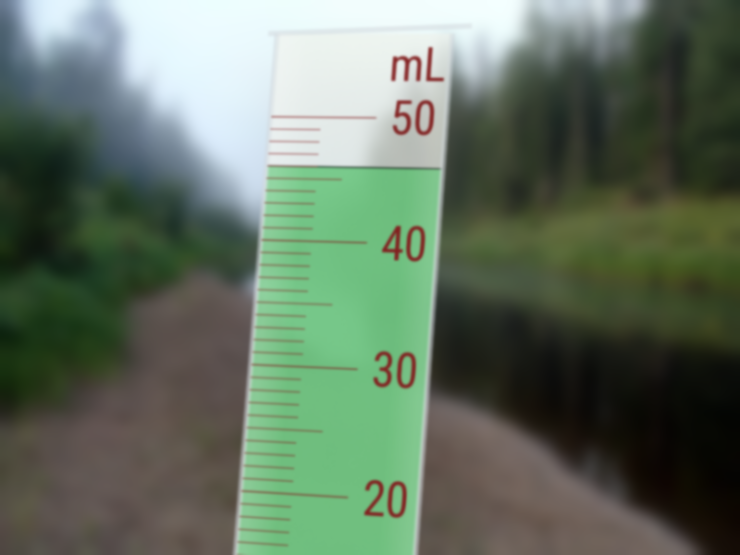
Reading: value=46 unit=mL
